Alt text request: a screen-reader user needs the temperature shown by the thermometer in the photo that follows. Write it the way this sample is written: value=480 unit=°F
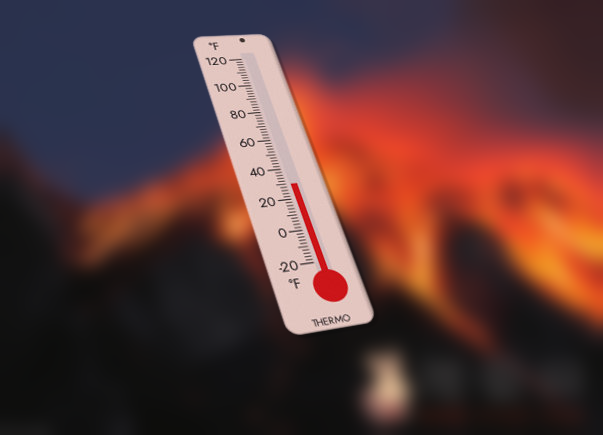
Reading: value=30 unit=°F
